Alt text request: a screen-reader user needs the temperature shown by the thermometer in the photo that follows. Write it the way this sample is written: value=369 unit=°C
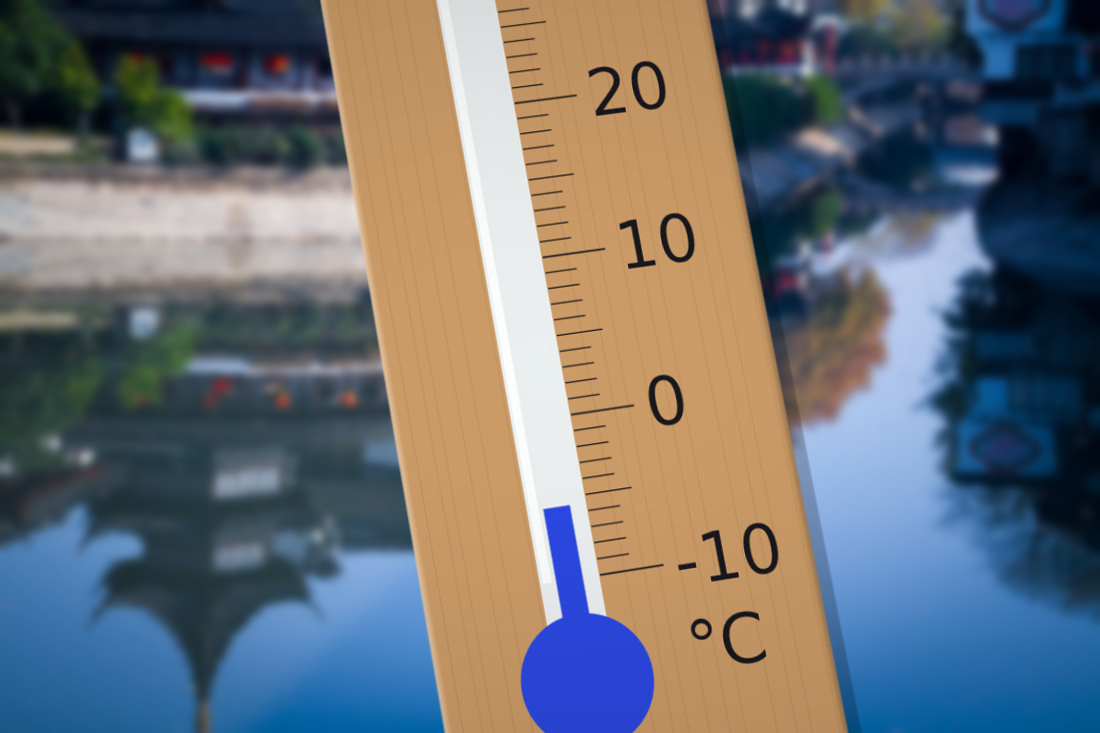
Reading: value=-5.5 unit=°C
